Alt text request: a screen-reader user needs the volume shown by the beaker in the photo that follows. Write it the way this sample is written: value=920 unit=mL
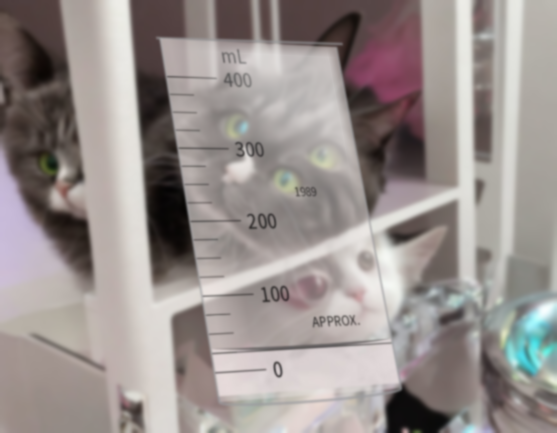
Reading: value=25 unit=mL
